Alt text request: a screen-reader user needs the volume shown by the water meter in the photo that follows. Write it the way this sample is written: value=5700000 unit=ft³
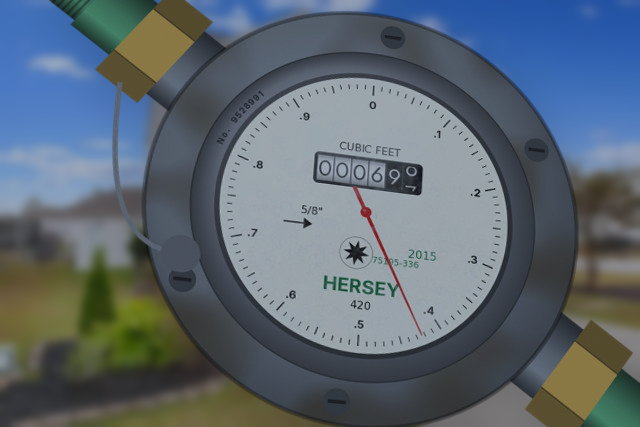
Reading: value=696.42 unit=ft³
